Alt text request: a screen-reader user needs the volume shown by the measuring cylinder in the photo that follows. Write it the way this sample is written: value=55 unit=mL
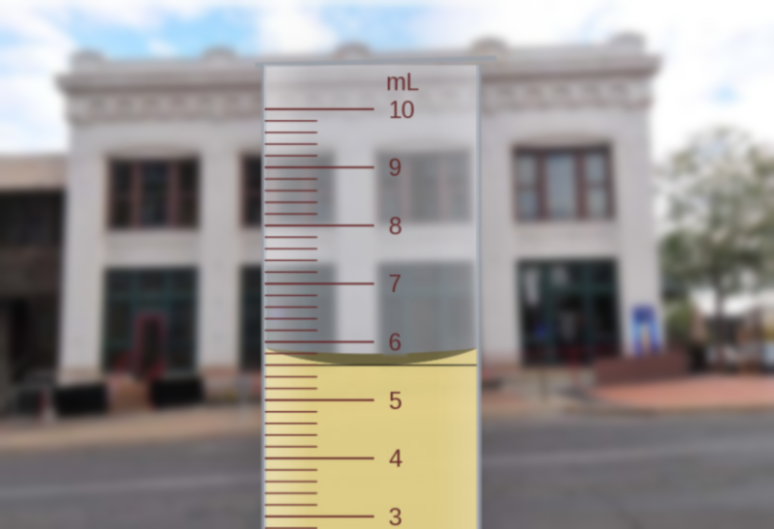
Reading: value=5.6 unit=mL
